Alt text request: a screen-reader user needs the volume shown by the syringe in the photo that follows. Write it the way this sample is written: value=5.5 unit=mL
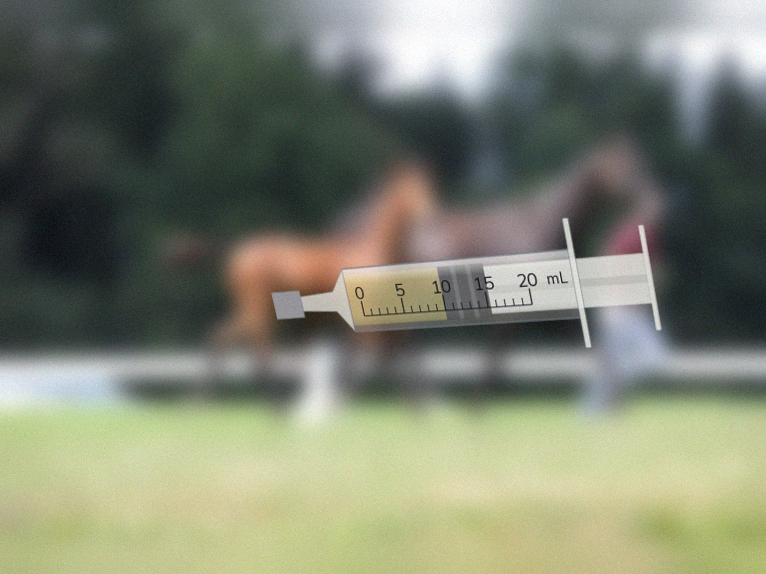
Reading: value=10 unit=mL
